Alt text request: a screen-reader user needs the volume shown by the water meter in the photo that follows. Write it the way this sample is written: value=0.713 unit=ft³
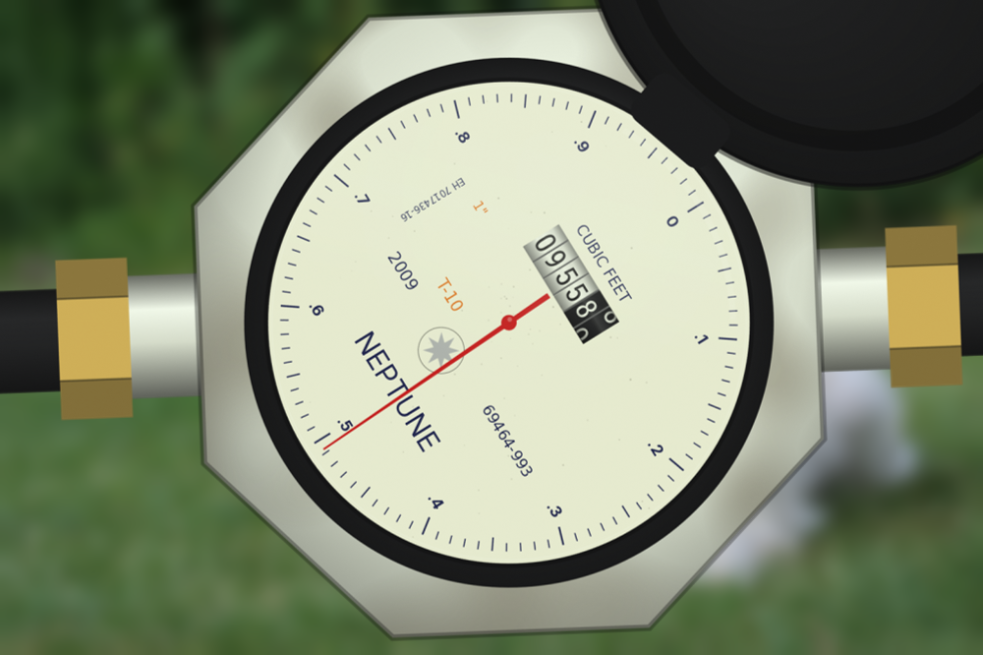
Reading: value=95588.49 unit=ft³
